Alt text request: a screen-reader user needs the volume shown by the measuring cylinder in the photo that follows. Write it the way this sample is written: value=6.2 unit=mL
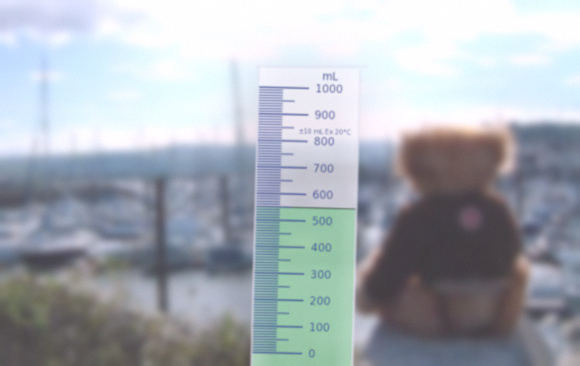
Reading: value=550 unit=mL
